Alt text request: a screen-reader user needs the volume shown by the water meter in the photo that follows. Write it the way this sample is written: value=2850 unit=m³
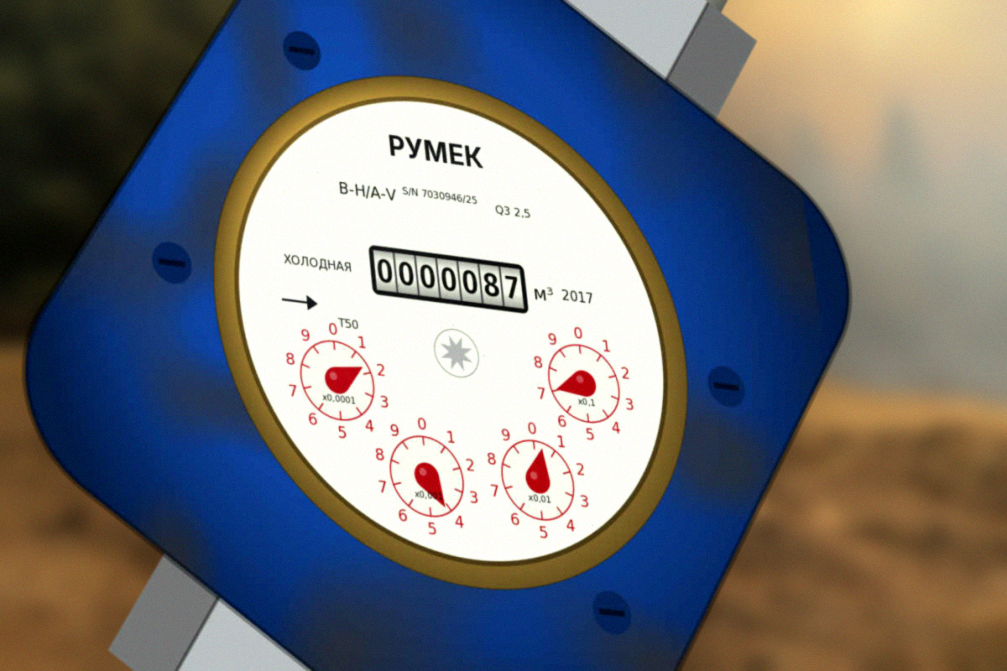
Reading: value=87.7041 unit=m³
